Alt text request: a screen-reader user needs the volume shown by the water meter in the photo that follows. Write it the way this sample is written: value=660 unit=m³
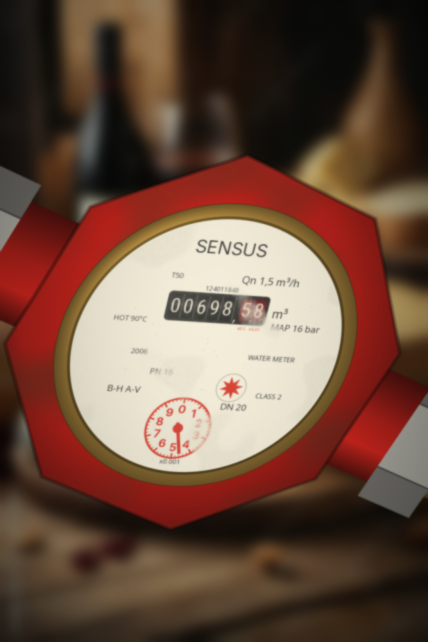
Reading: value=698.584 unit=m³
